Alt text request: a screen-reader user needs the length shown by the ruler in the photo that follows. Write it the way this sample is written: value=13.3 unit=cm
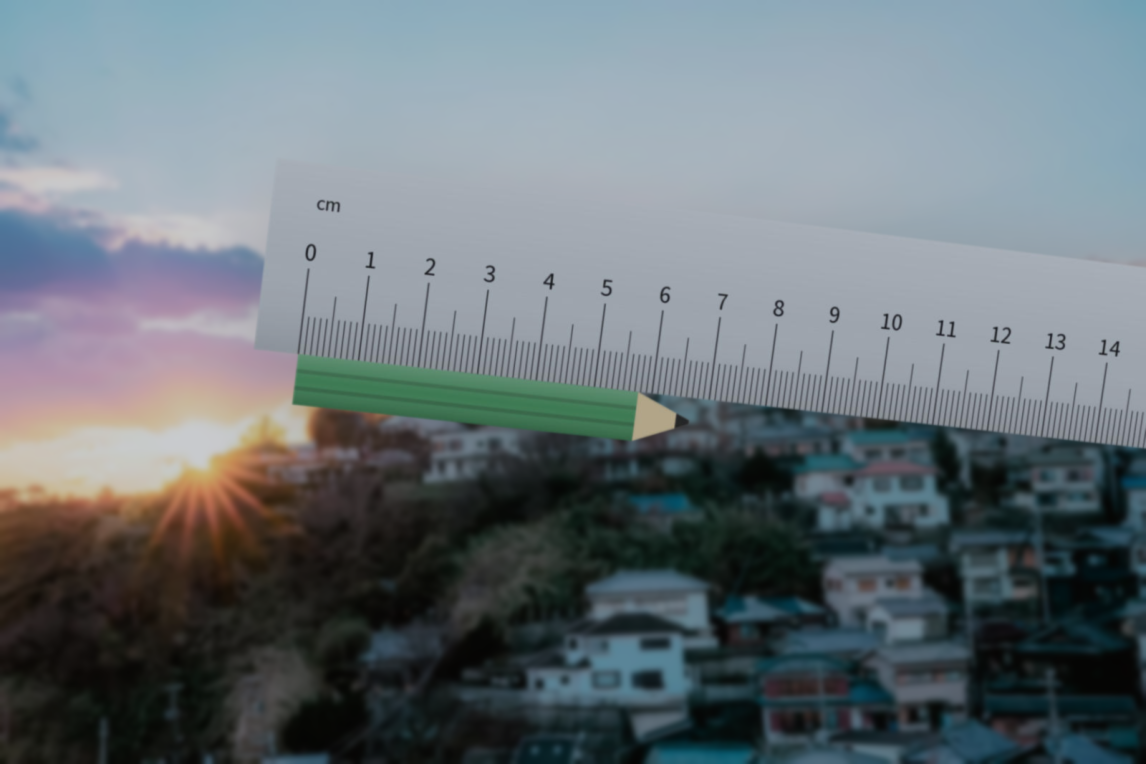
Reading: value=6.7 unit=cm
